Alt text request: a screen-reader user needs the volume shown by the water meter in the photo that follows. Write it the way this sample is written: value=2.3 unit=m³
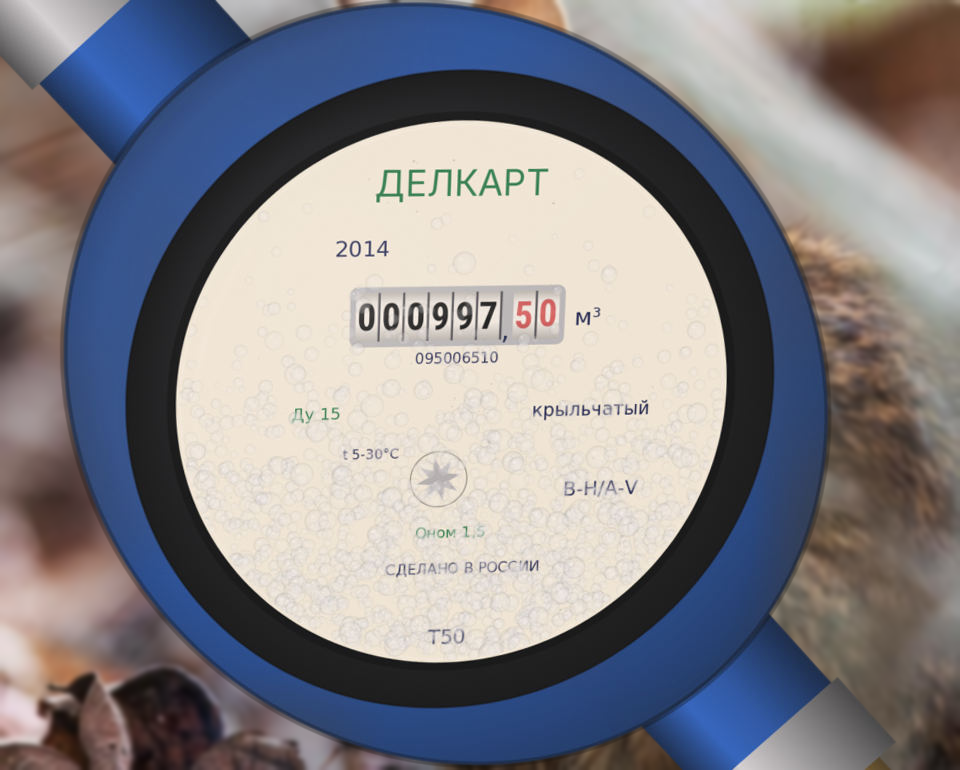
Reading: value=997.50 unit=m³
